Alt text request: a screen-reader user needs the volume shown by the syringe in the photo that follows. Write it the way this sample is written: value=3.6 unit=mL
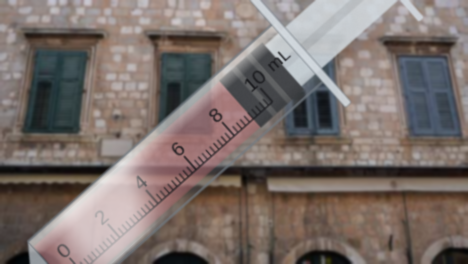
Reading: value=9 unit=mL
